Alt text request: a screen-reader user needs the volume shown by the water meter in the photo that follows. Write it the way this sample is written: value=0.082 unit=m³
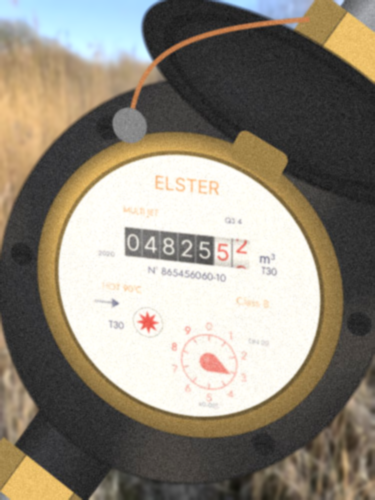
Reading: value=4825.523 unit=m³
